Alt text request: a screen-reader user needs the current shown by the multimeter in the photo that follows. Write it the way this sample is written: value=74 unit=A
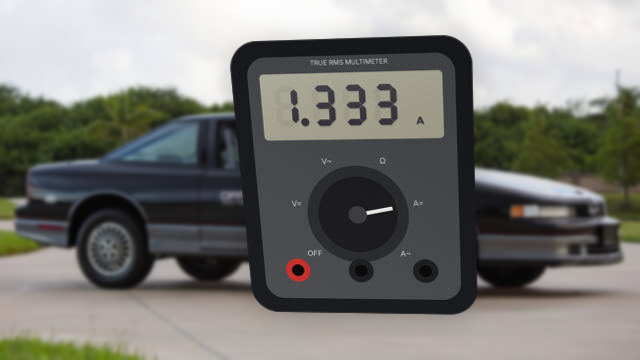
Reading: value=1.333 unit=A
